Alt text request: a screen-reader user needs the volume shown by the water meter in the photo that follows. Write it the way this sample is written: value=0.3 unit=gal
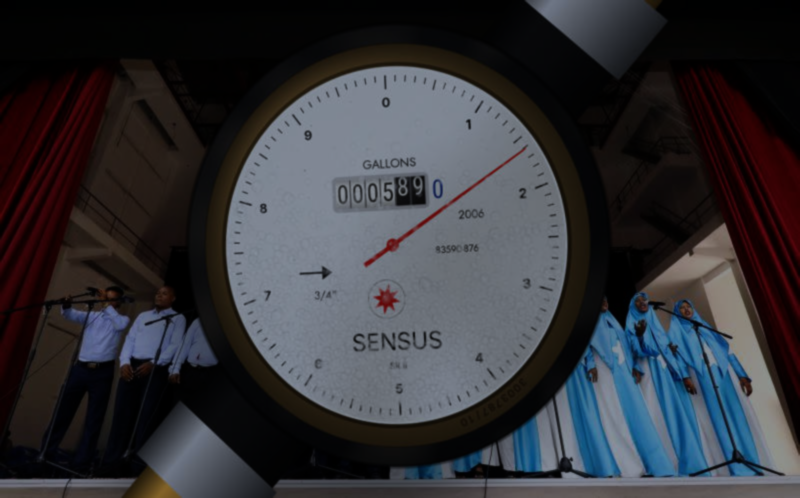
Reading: value=5891.6 unit=gal
